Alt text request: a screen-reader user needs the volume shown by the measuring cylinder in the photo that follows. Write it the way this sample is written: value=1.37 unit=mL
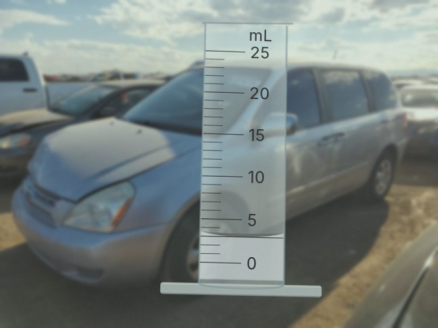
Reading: value=3 unit=mL
